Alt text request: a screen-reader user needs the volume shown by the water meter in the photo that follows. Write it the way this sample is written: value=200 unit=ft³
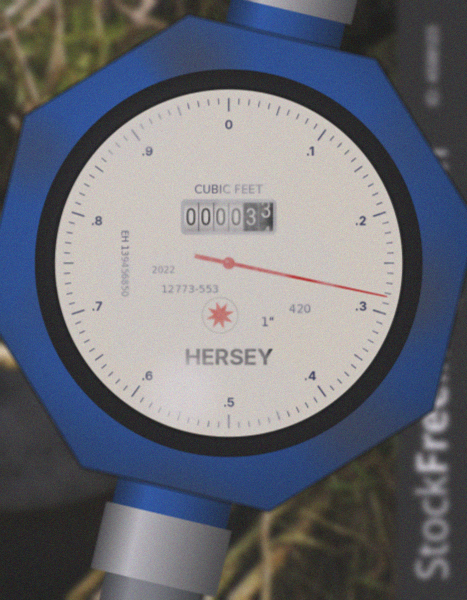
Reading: value=33.28 unit=ft³
